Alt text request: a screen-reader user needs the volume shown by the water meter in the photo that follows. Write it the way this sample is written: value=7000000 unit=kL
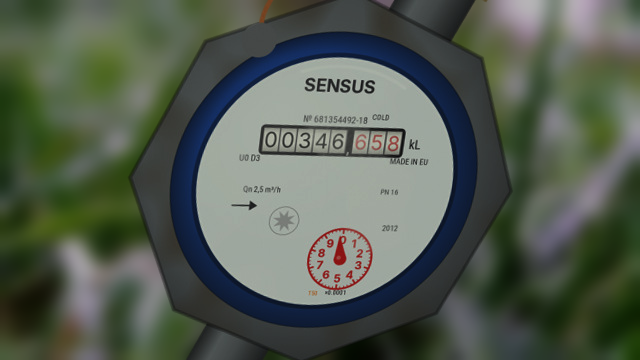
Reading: value=346.6579 unit=kL
